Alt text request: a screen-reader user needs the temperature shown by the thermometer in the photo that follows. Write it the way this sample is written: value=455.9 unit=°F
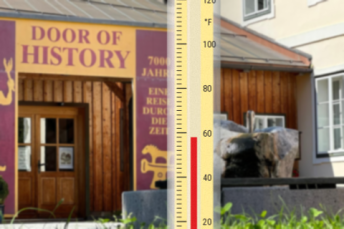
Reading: value=58 unit=°F
